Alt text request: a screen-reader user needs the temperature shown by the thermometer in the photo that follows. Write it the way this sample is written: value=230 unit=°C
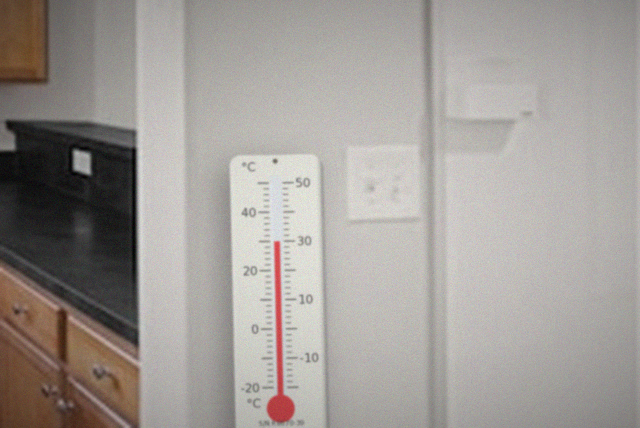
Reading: value=30 unit=°C
